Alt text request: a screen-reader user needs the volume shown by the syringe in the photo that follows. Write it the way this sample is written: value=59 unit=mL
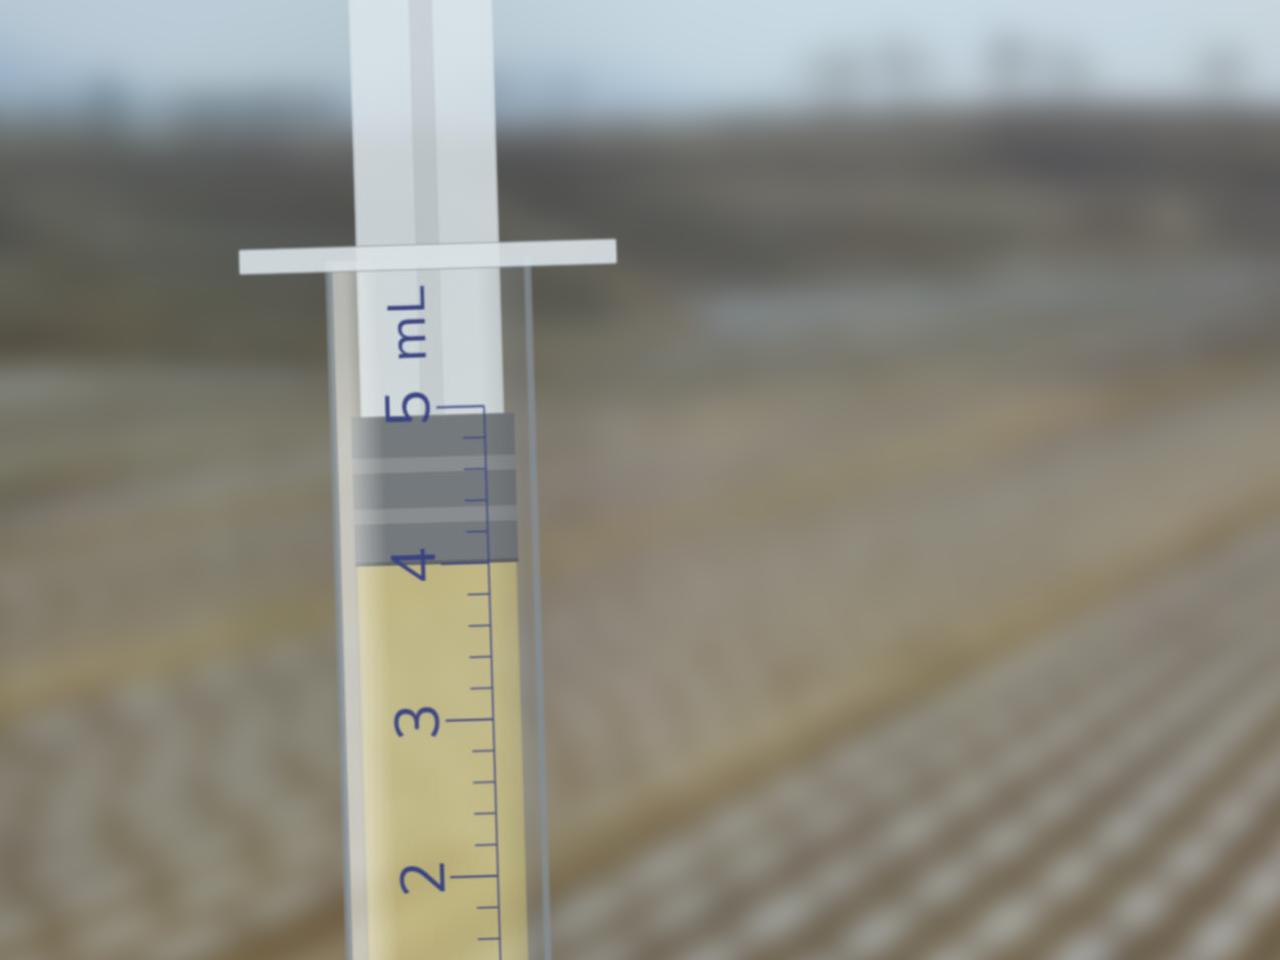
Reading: value=4 unit=mL
